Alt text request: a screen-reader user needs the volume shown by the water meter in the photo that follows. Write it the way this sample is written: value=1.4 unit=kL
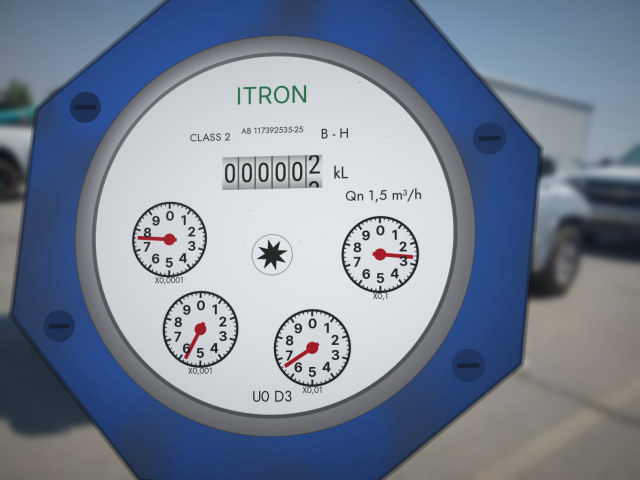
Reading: value=2.2657 unit=kL
